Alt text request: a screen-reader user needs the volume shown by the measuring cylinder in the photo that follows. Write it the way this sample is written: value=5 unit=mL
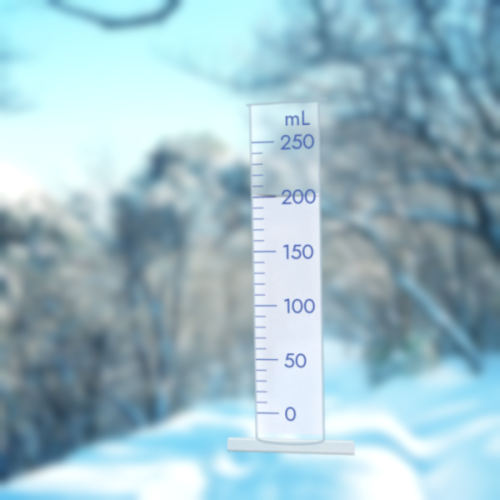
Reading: value=200 unit=mL
